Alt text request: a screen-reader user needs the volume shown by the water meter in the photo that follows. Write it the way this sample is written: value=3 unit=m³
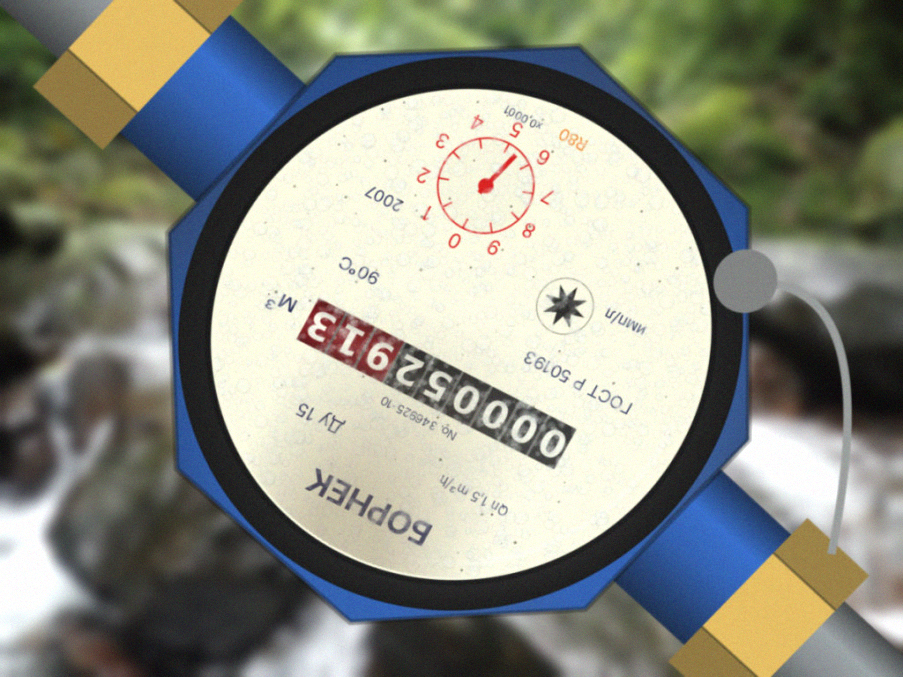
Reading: value=52.9135 unit=m³
